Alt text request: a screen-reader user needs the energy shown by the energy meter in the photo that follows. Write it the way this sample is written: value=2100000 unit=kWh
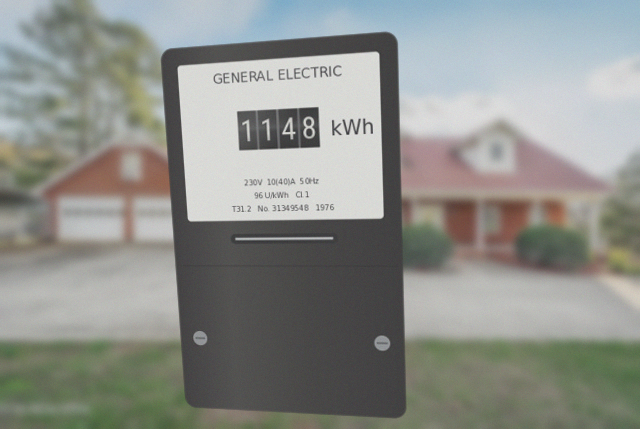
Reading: value=1148 unit=kWh
